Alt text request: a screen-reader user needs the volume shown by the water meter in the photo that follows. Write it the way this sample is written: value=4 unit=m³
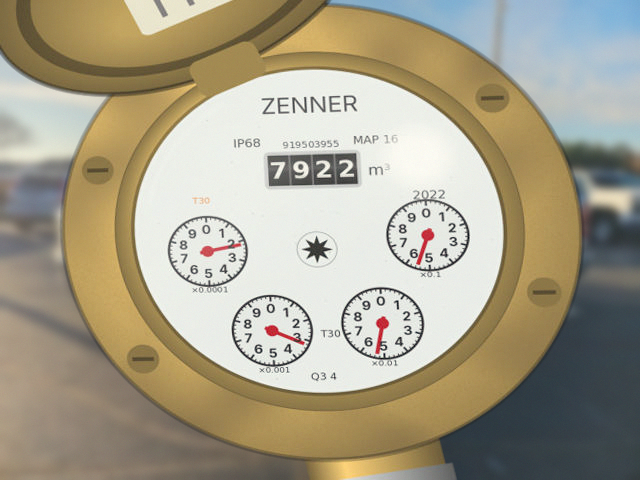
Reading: value=7922.5532 unit=m³
